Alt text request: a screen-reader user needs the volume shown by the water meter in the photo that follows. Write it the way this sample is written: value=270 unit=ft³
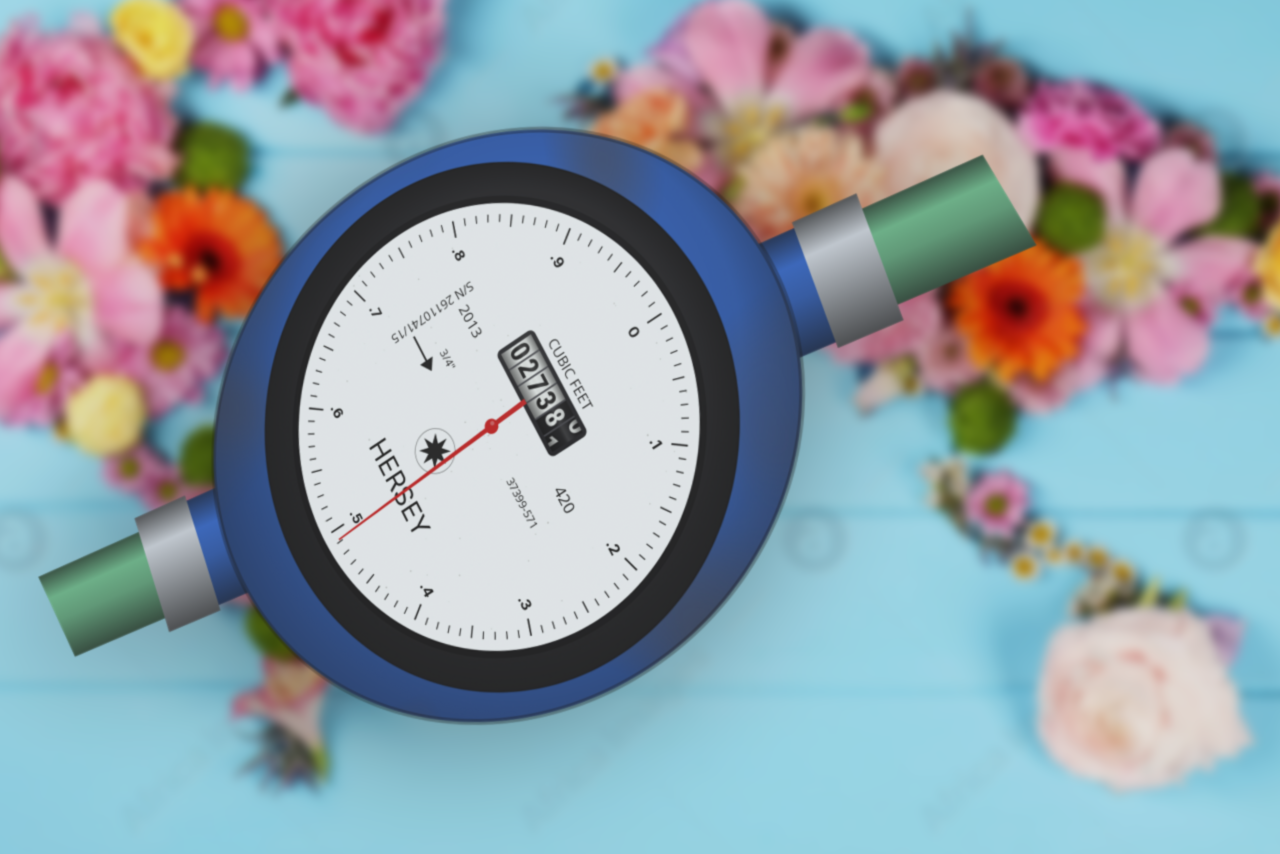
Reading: value=27380.49 unit=ft³
